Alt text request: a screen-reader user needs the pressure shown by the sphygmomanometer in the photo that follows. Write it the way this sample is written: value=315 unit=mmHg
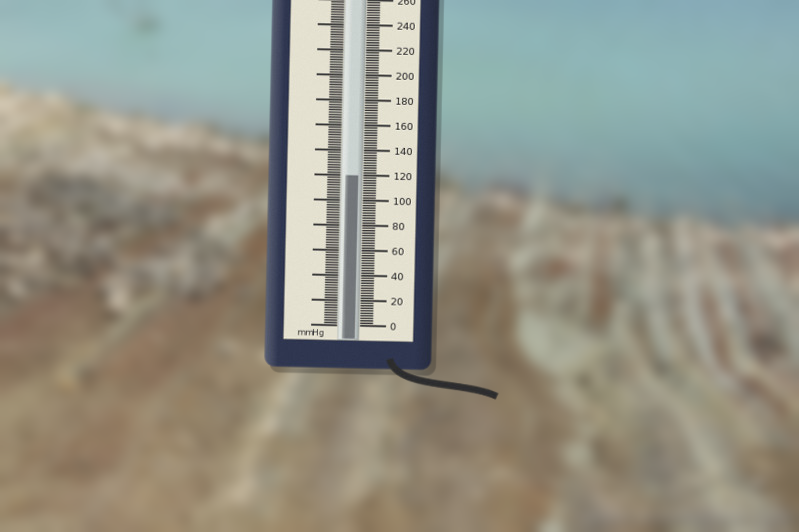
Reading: value=120 unit=mmHg
